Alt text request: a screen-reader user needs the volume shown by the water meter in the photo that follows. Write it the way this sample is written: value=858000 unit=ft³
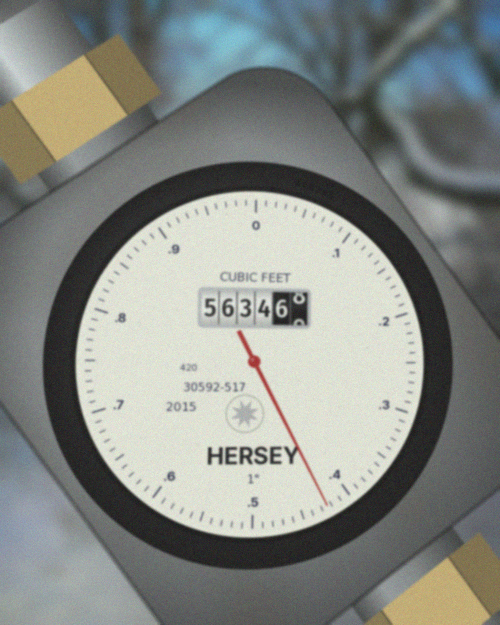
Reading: value=563468.42 unit=ft³
